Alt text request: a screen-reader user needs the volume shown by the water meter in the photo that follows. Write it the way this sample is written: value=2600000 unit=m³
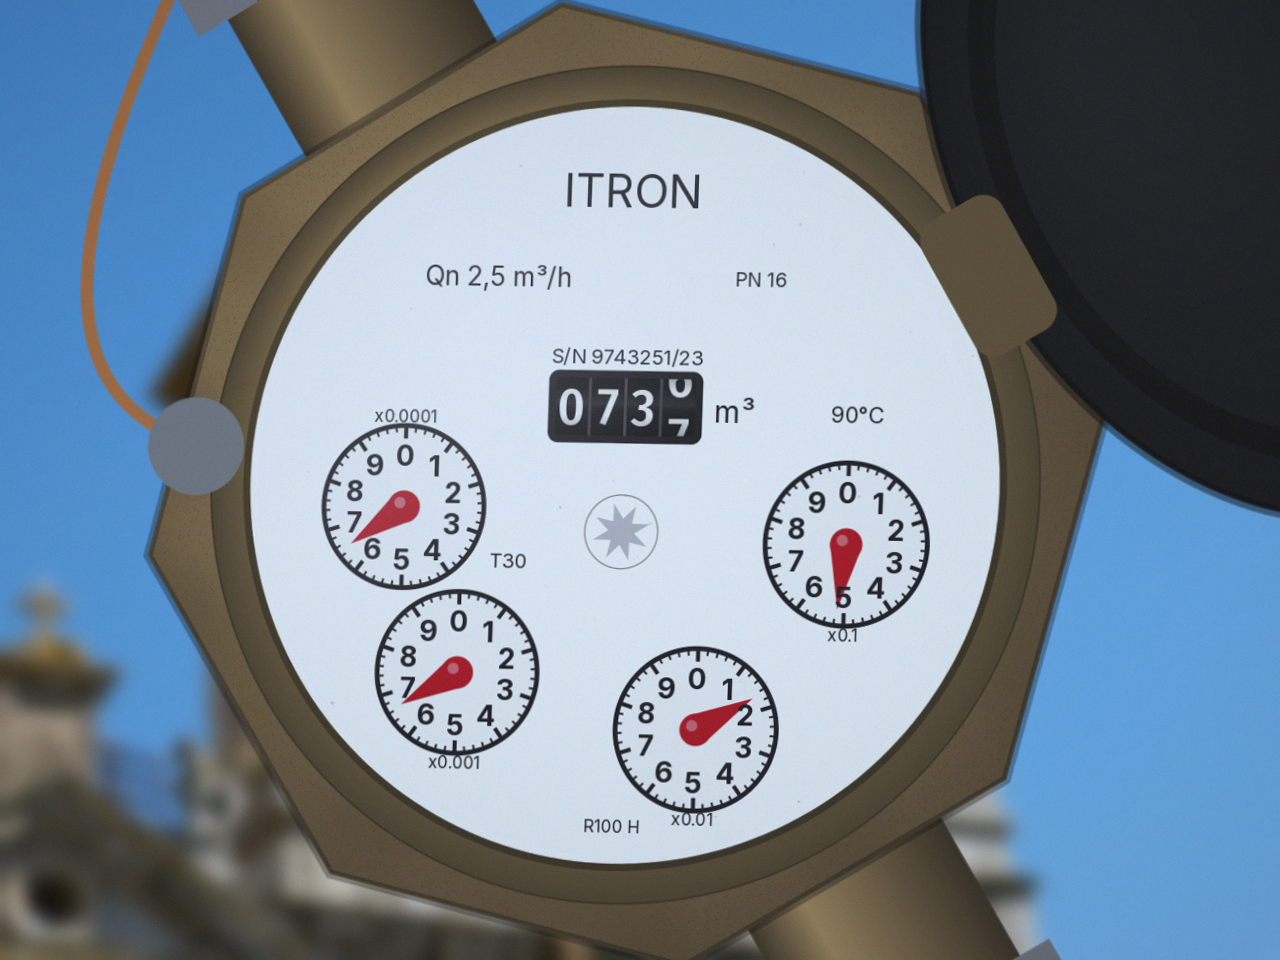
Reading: value=736.5166 unit=m³
